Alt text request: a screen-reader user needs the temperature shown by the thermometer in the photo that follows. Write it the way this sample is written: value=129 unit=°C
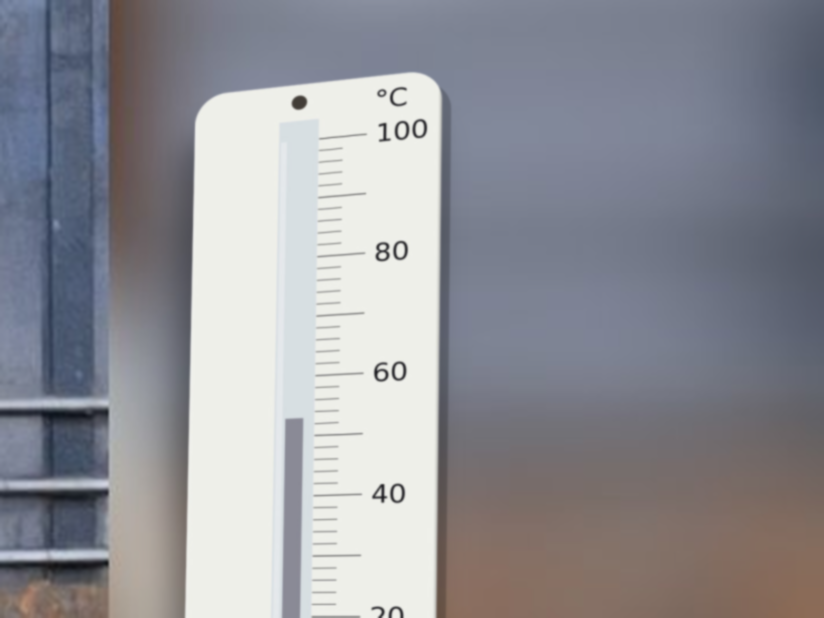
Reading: value=53 unit=°C
